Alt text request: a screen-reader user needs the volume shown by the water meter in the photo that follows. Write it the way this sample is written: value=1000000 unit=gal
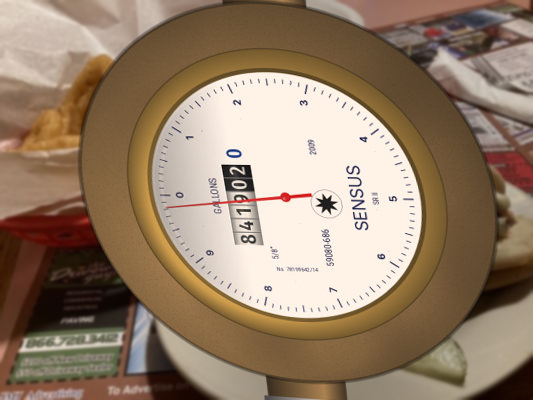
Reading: value=8419019.8 unit=gal
